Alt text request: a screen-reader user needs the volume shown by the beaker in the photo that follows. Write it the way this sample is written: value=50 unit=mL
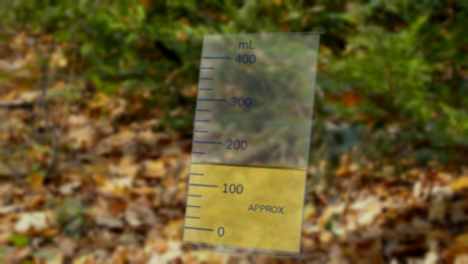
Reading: value=150 unit=mL
